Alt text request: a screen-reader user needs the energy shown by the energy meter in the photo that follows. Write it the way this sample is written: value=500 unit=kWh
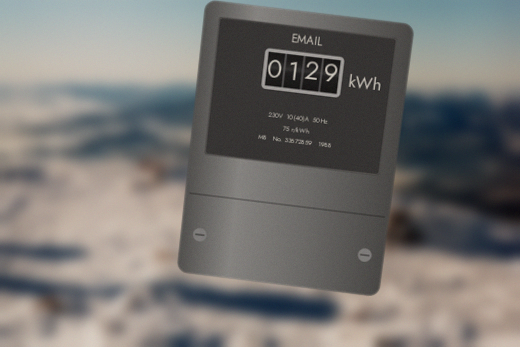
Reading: value=129 unit=kWh
